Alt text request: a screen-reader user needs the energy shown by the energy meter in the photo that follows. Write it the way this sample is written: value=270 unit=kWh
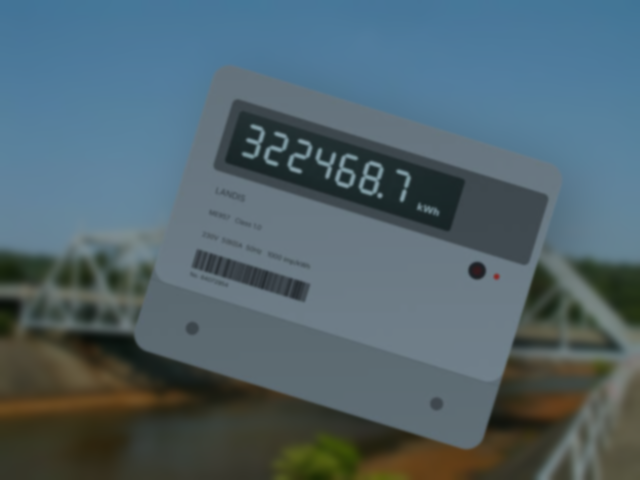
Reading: value=322468.7 unit=kWh
